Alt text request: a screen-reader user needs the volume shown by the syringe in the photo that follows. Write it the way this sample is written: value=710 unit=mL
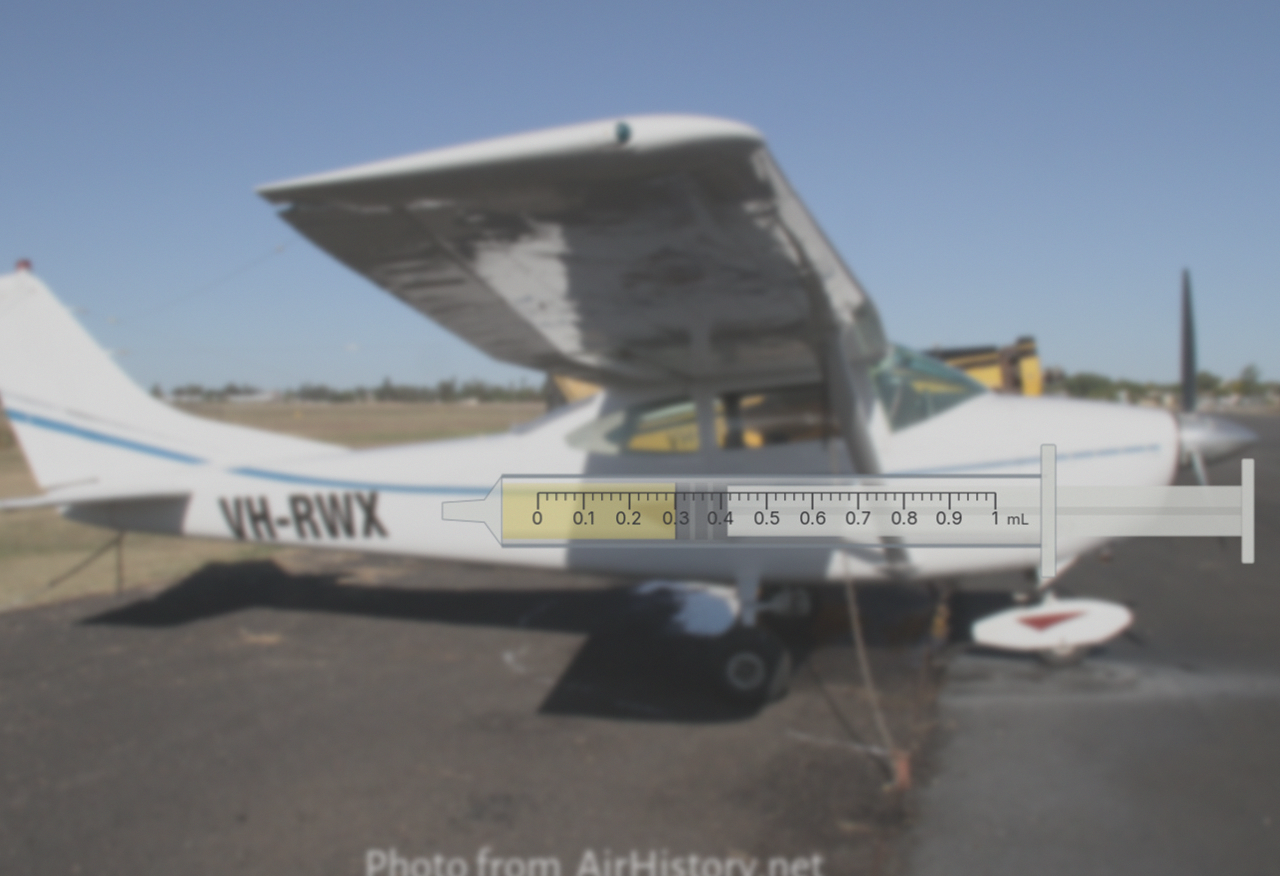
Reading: value=0.3 unit=mL
